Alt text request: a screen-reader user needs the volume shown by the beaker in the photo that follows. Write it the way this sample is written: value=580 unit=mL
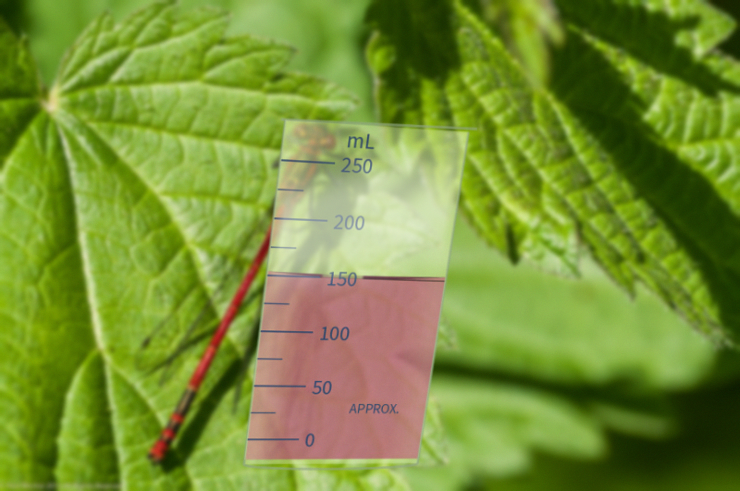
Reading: value=150 unit=mL
